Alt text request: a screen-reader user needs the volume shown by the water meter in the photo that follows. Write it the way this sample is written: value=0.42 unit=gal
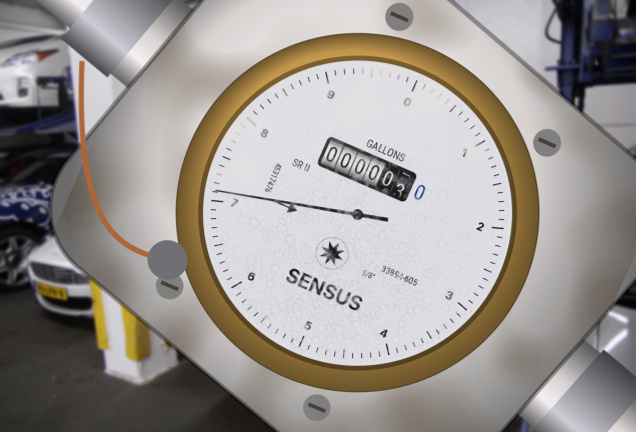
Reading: value=27.1 unit=gal
